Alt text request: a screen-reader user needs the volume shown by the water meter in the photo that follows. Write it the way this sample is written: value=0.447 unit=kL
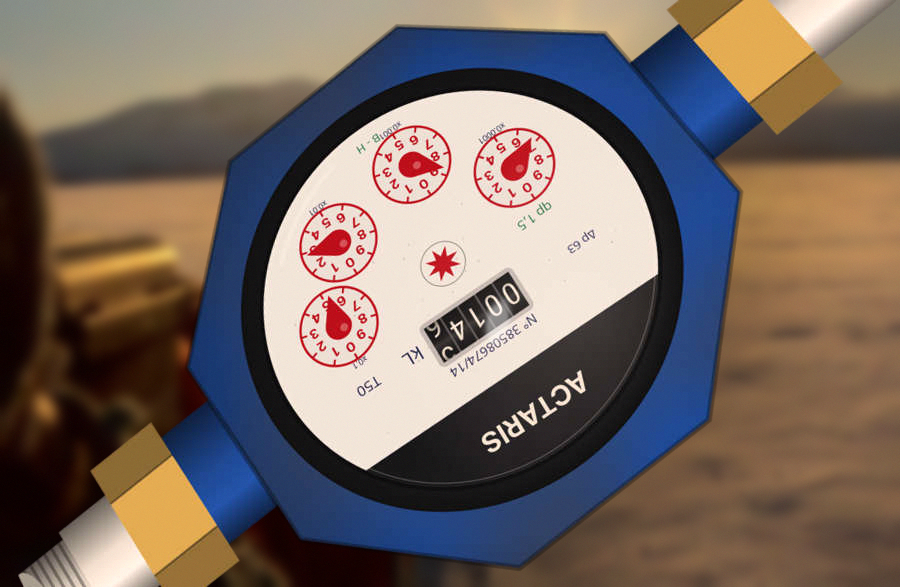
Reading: value=145.5286 unit=kL
